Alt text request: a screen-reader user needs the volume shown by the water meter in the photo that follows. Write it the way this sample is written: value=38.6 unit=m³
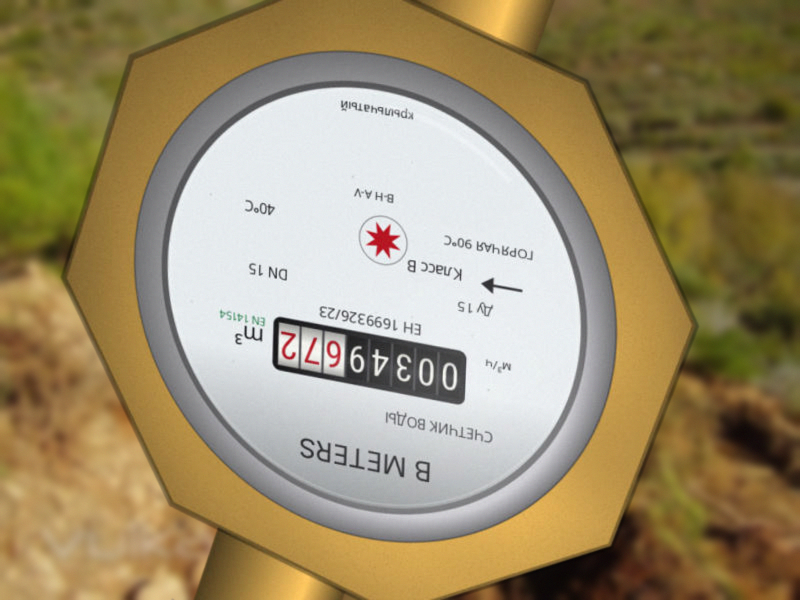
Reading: value=349.672 unit=m³
